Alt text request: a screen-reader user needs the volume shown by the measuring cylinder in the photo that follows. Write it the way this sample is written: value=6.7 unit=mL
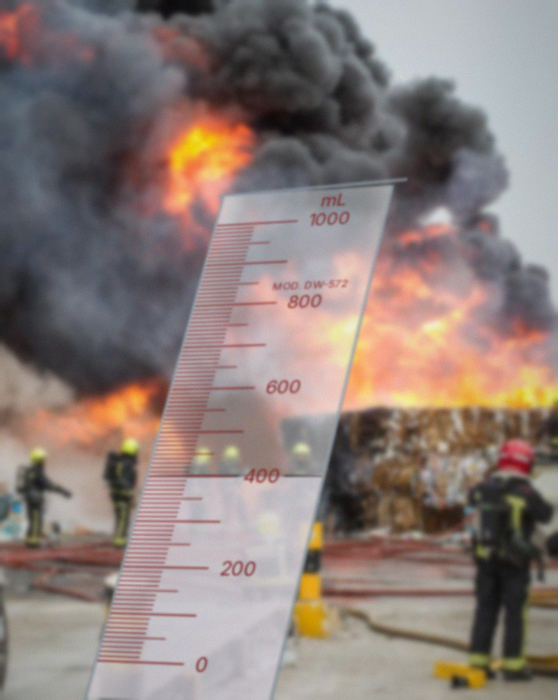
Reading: value=400 unit=mL
